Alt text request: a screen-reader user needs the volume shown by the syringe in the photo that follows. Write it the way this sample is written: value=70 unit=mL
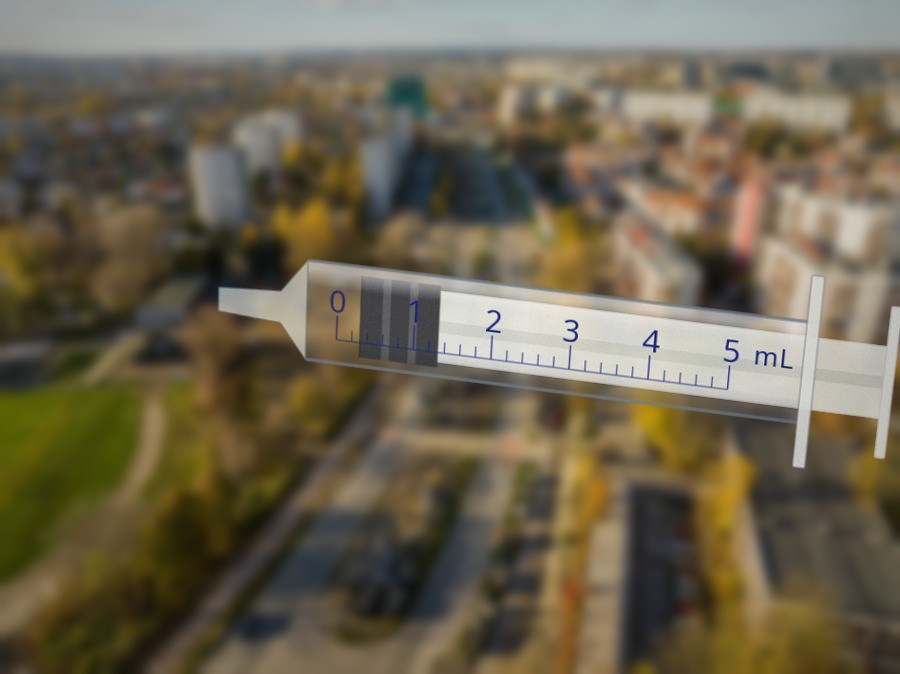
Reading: value=0.3 unit=mL
